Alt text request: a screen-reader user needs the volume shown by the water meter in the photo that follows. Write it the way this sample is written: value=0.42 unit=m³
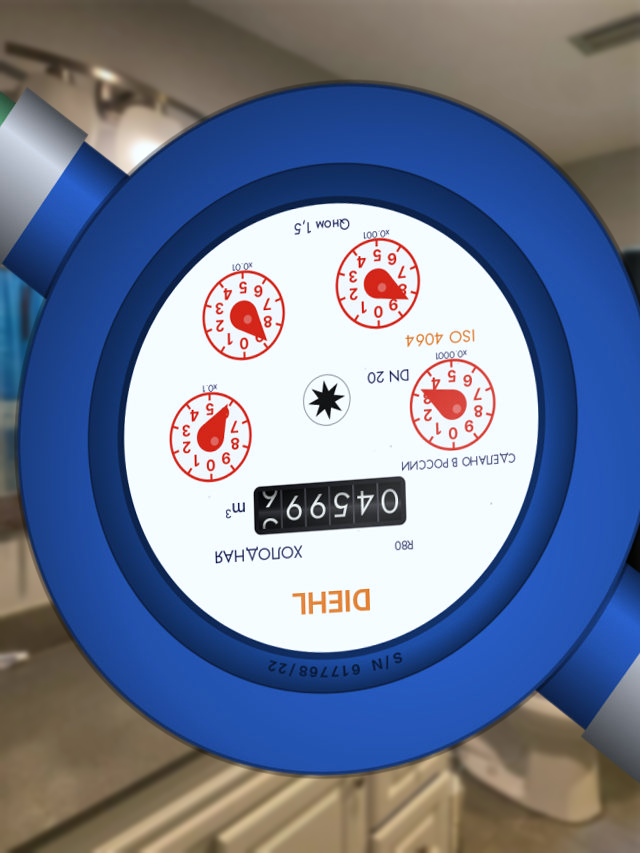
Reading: value=45995.5883 unit=m³
